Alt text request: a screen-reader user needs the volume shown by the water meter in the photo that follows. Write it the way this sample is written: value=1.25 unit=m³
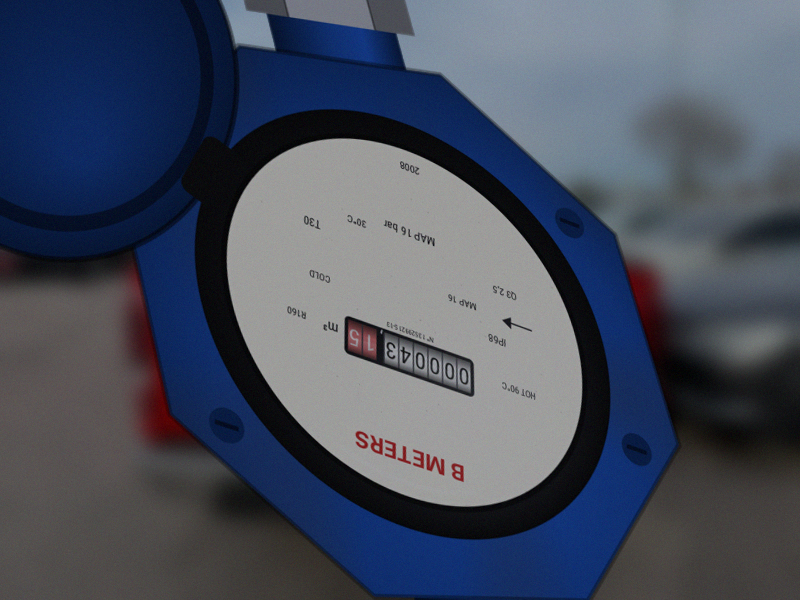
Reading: value=43.15 unit=m³
